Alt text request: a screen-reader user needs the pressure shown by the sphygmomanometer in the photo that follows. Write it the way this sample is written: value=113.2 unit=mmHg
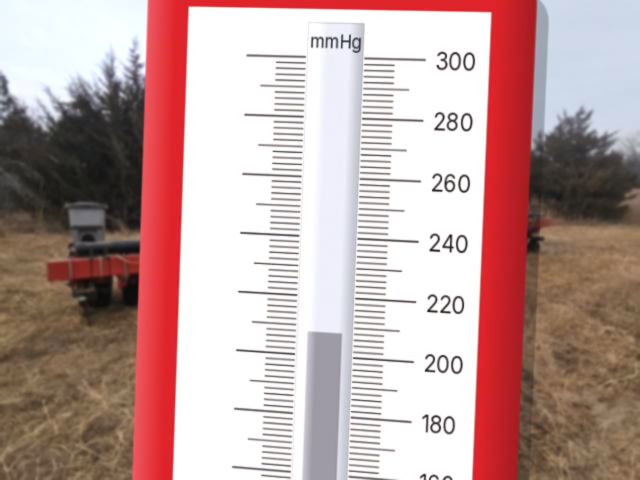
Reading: value=208 unit=mmHg
